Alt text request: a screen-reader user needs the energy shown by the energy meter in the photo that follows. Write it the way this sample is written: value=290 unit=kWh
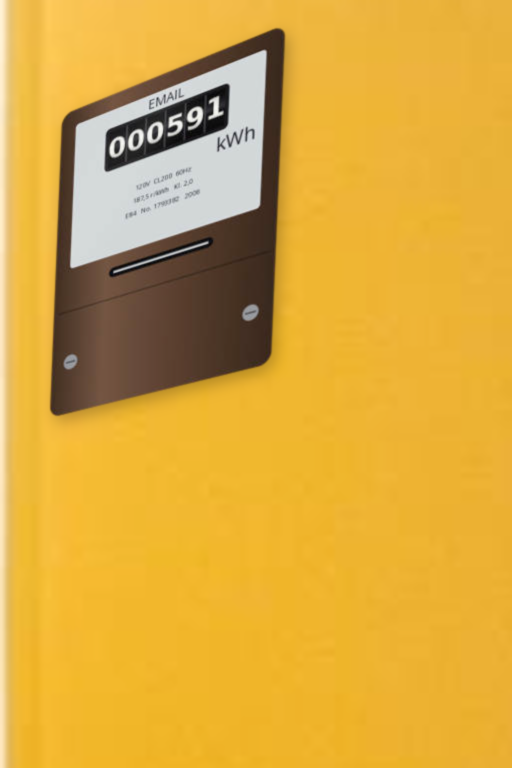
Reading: value=591 unit=kWh
